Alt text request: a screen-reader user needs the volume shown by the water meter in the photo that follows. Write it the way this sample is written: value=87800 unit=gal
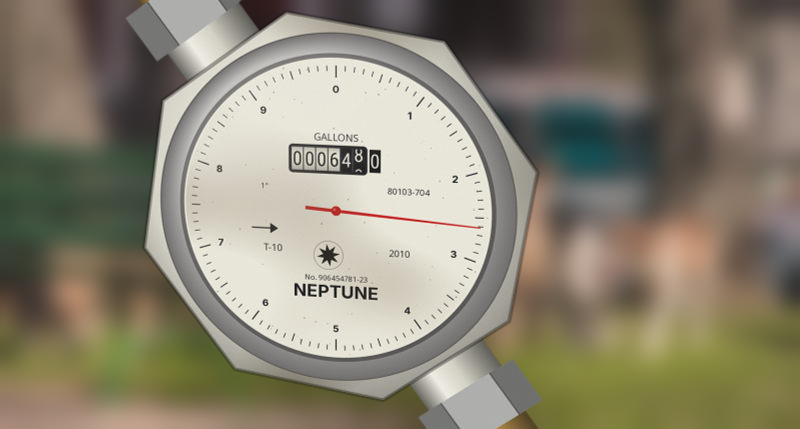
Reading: value=6482.6 unit=gal
